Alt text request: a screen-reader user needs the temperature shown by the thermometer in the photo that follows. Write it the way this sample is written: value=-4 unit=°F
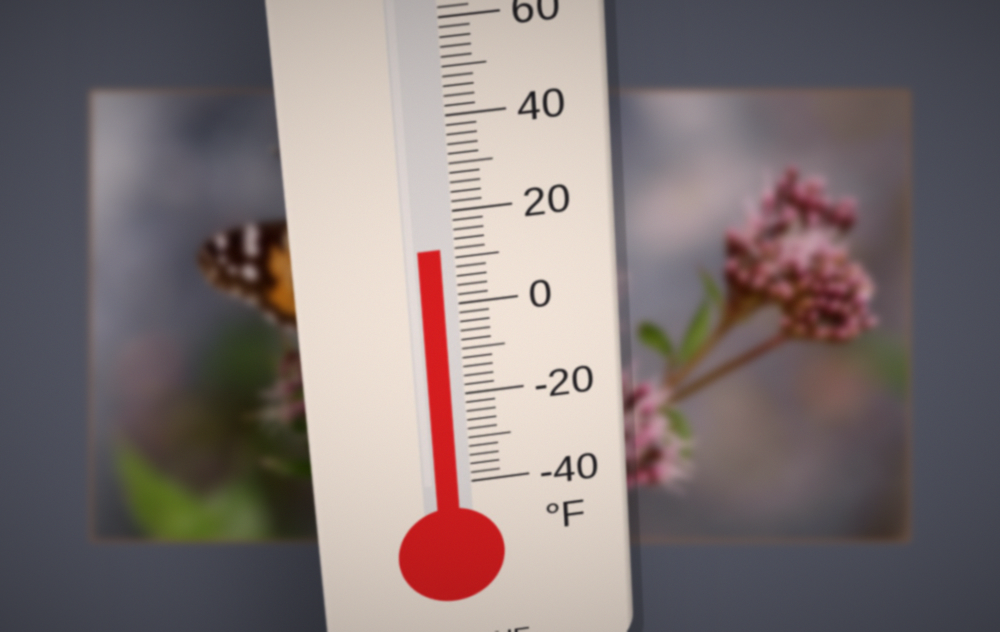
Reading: value=12 unit=°F
